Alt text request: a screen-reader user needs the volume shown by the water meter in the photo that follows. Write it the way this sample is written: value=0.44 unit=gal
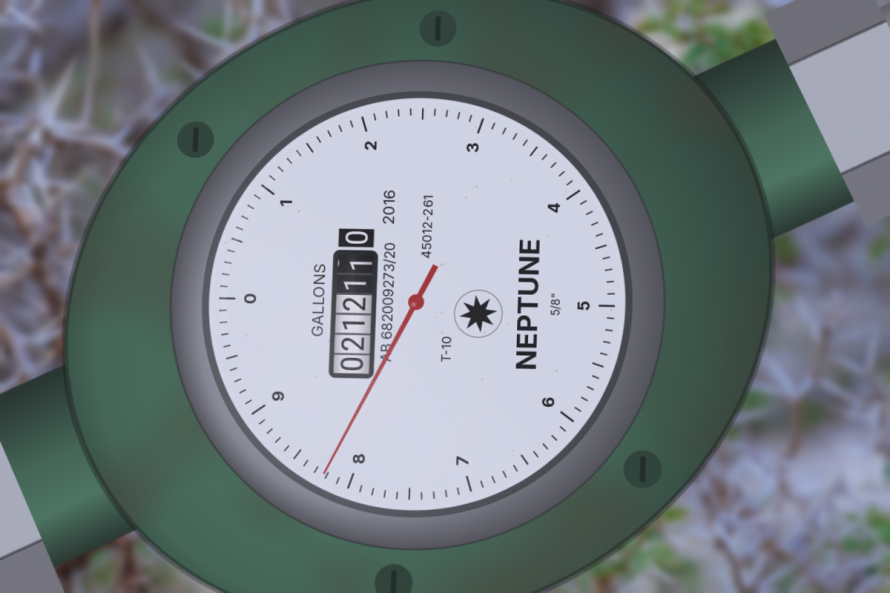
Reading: value=212108.2 unit=gal
